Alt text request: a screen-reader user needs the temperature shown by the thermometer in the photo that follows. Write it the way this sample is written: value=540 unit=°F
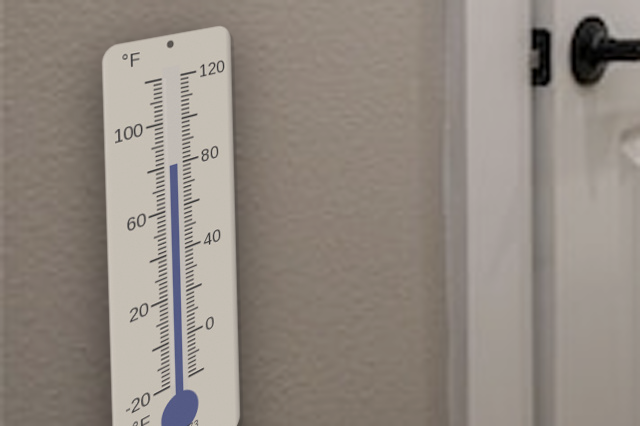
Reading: value=80 unit=°F
